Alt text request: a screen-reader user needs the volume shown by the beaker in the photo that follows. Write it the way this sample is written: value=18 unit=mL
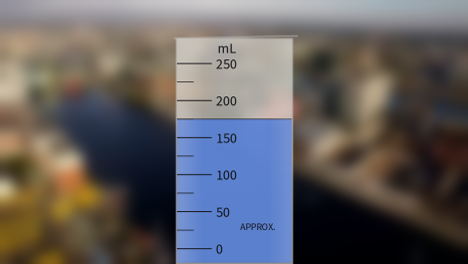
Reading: value=175 unit=mL
